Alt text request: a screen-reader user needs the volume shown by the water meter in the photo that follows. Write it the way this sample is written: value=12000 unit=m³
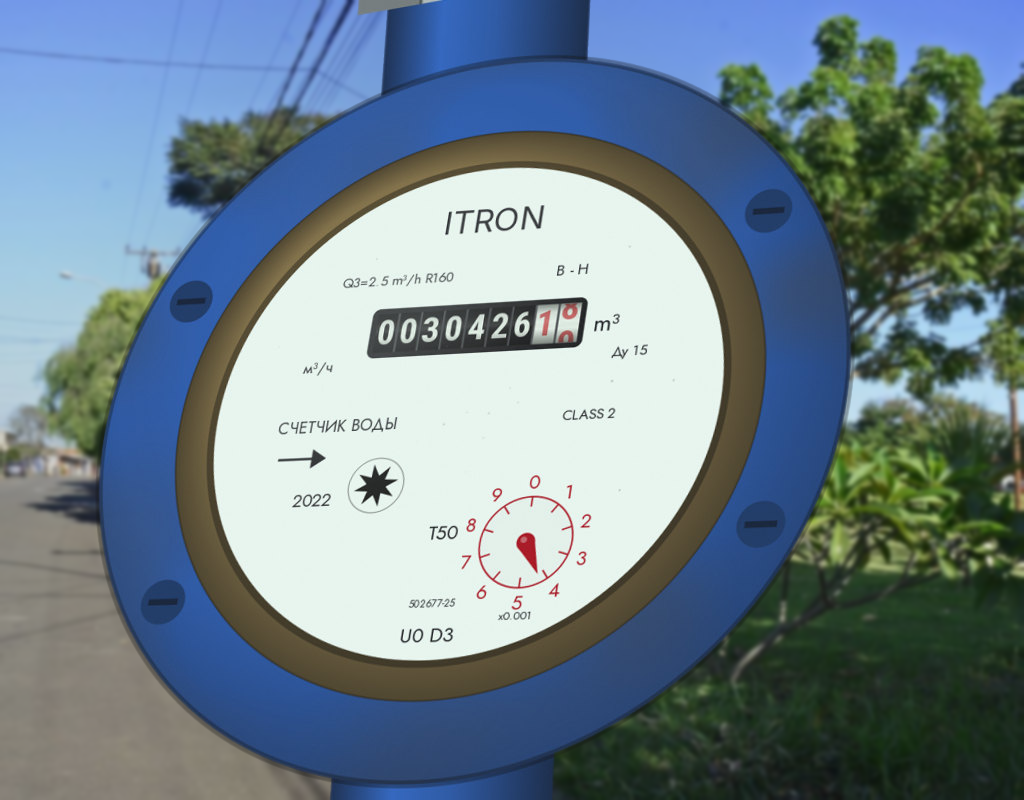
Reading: value=30426.184 unit=m³
